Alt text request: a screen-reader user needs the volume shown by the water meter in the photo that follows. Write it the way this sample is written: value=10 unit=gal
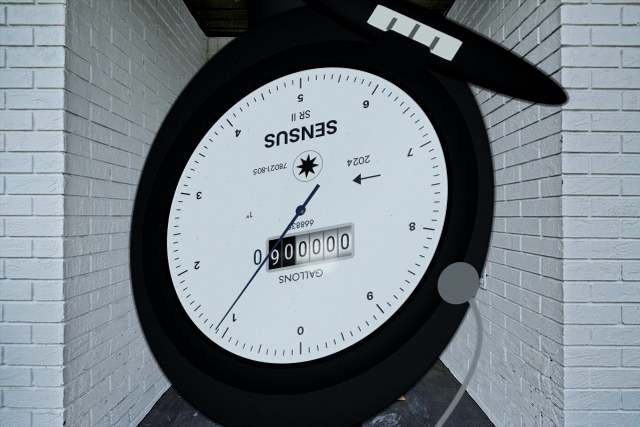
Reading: value=61.1 unit=gal
